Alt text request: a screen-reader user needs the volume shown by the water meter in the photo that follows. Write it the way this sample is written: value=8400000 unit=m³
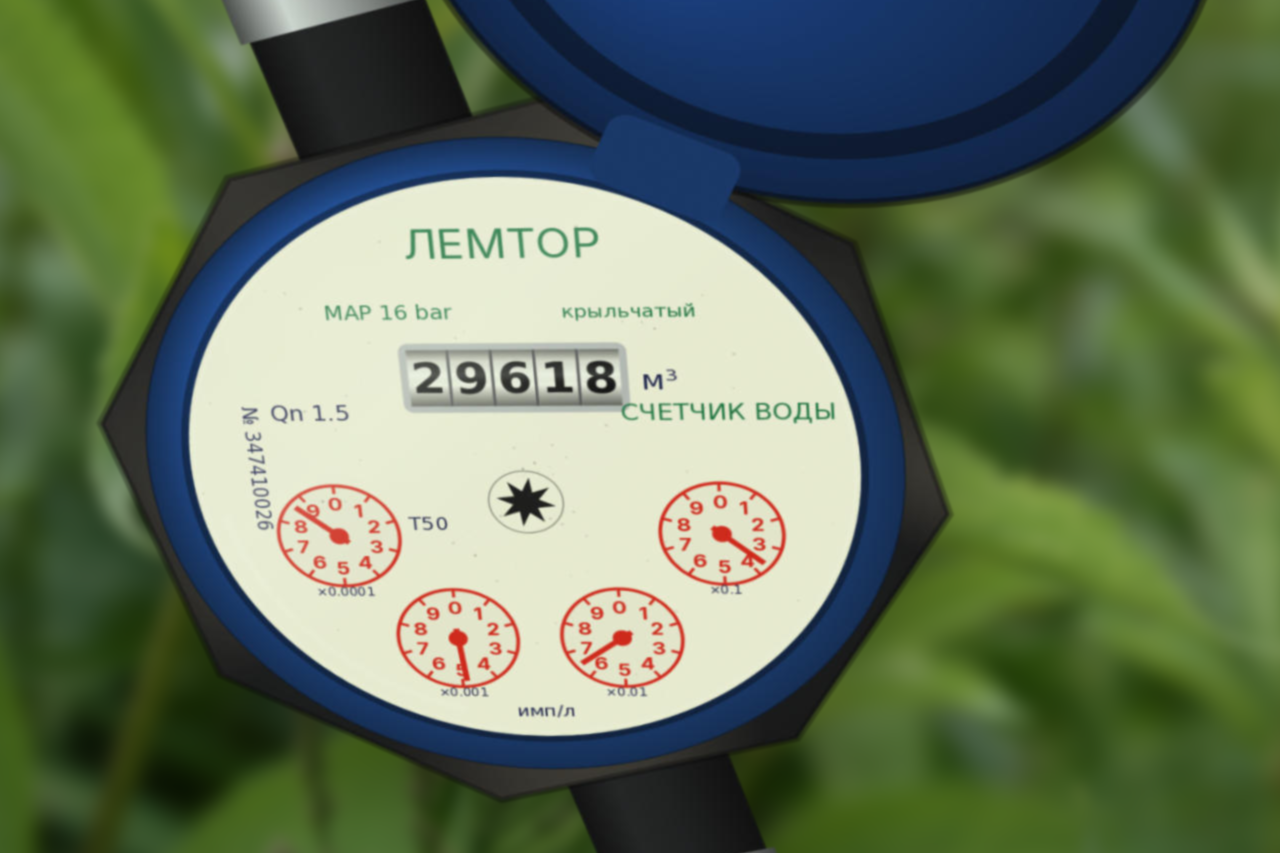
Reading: value=29618.3648 unit=m³
